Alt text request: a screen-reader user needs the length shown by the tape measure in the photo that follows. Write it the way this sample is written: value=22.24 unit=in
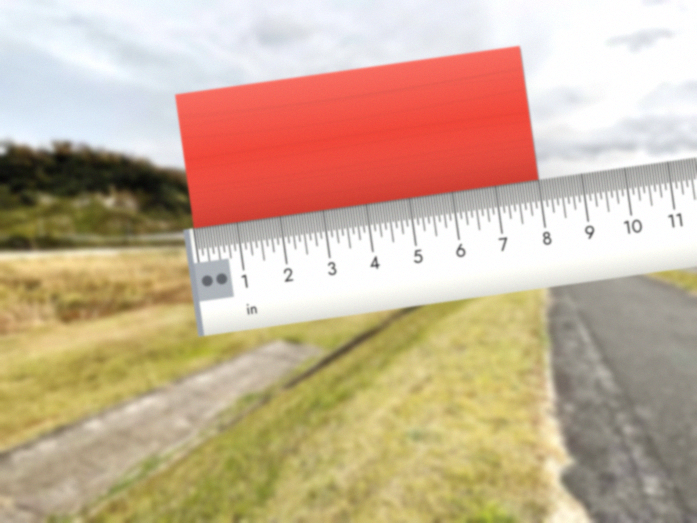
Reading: value=8 unit=in
